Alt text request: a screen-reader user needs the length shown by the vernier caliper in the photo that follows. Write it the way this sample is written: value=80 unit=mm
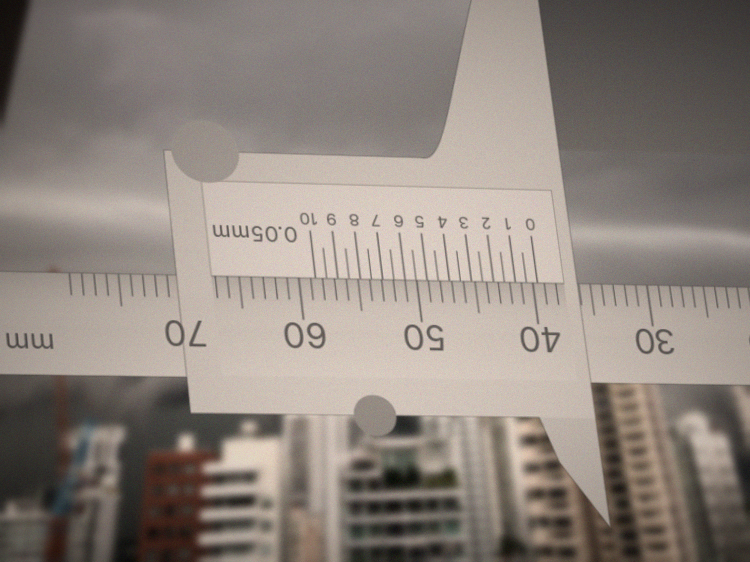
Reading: value=39.6 unit=mm
